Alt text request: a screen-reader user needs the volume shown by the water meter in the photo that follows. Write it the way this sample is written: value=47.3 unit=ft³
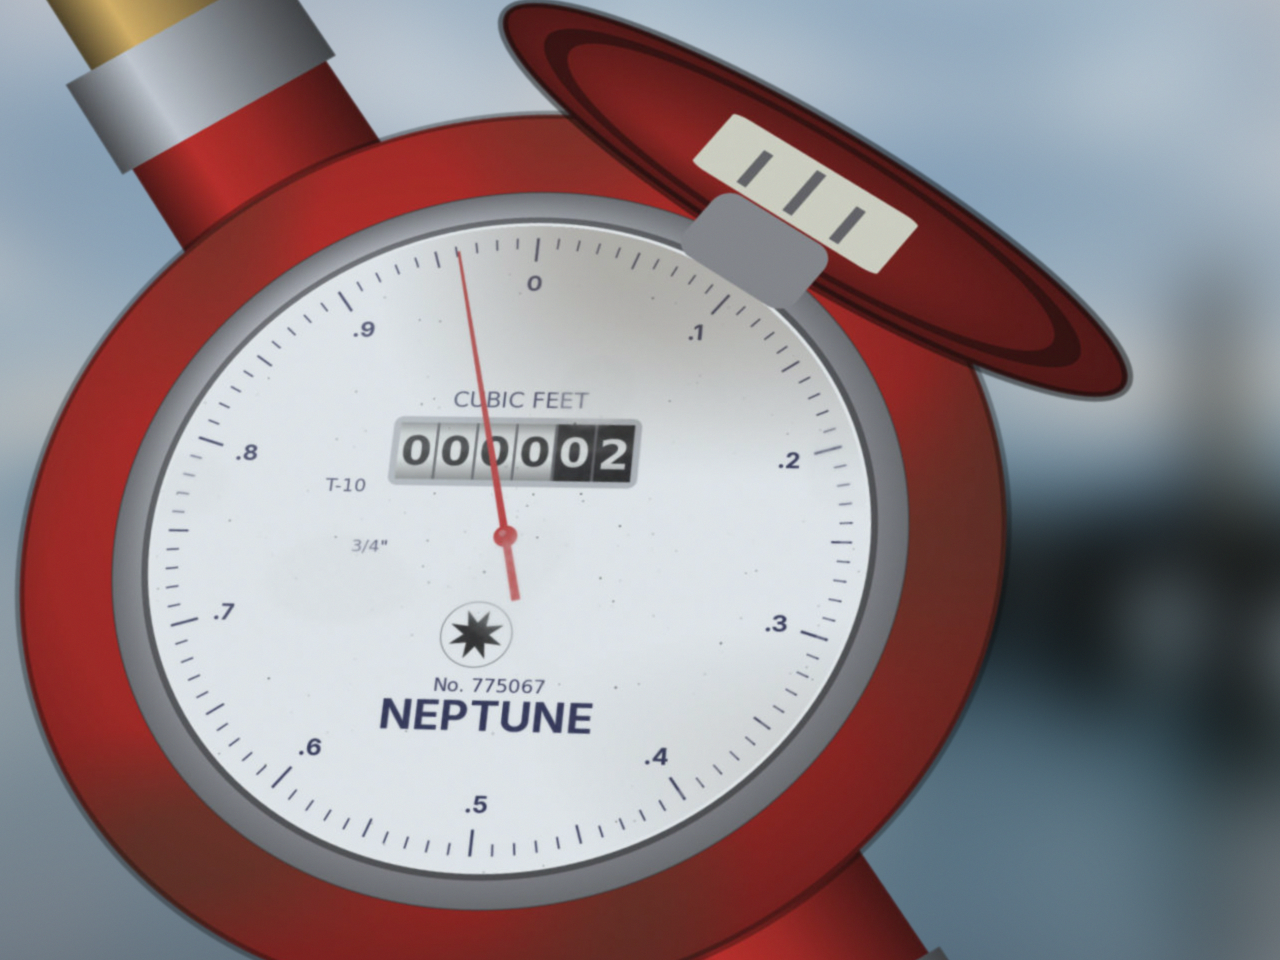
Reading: value=1.96 unit=ft³
